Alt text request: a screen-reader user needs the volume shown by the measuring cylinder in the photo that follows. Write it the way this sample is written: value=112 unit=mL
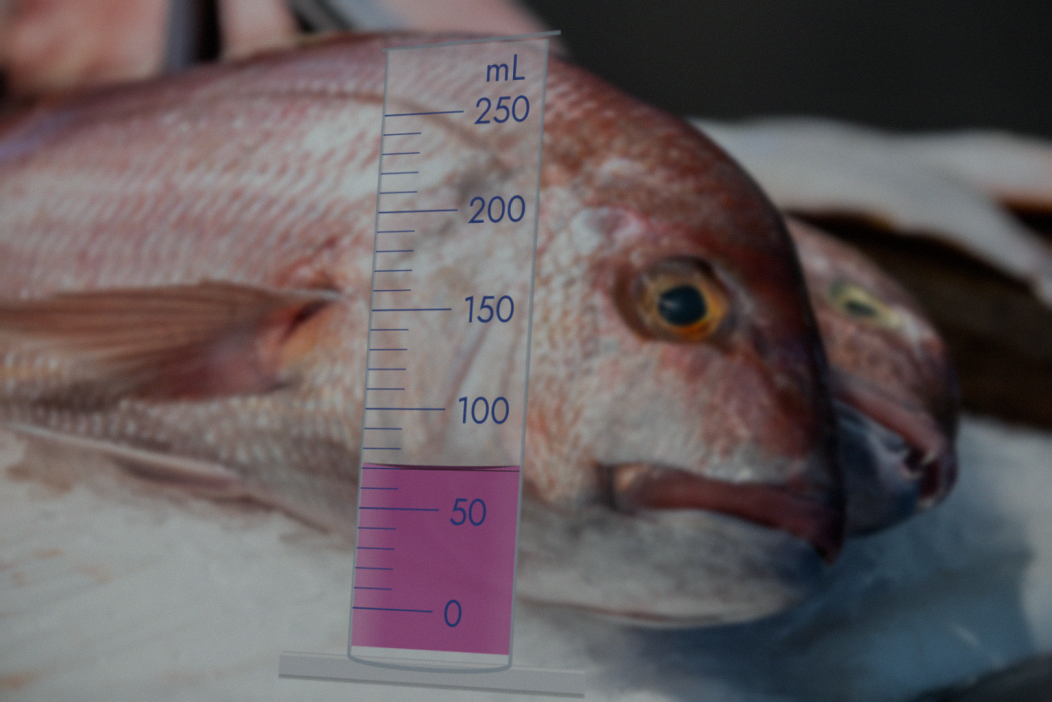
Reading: value=70 unit=mL
